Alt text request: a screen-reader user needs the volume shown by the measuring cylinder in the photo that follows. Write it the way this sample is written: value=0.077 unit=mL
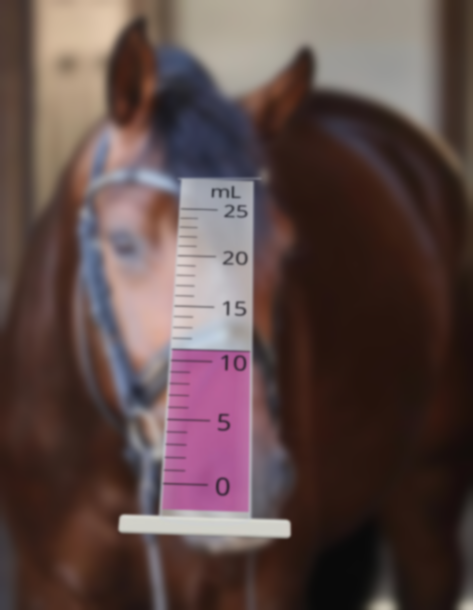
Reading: value=11 unit=mL
